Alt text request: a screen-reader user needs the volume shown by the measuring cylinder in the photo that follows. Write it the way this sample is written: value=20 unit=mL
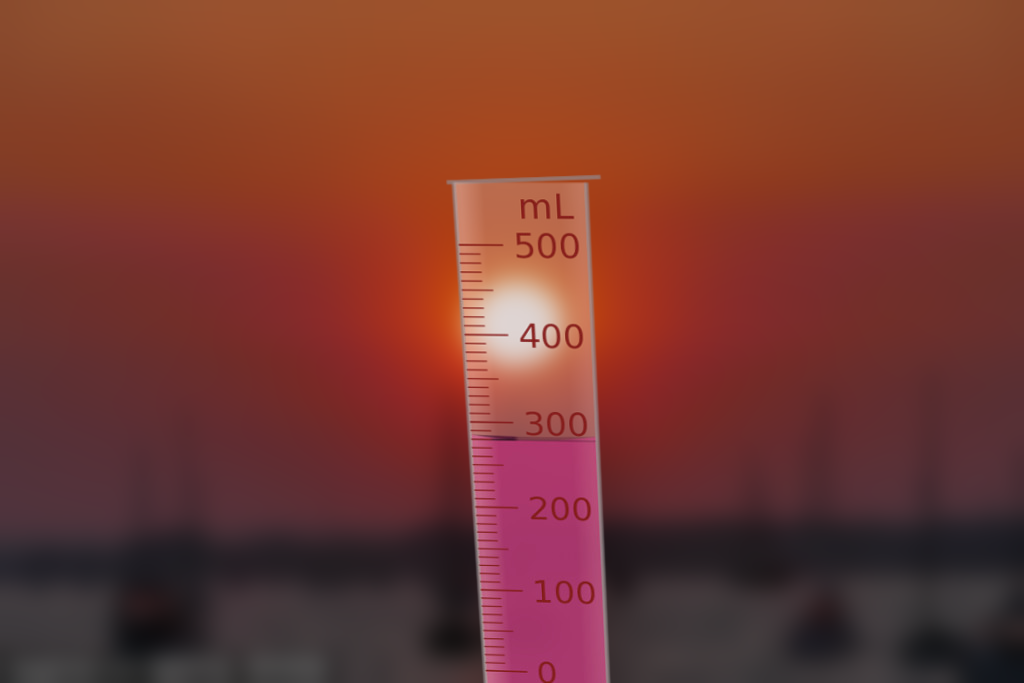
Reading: value=280 unit=mL
